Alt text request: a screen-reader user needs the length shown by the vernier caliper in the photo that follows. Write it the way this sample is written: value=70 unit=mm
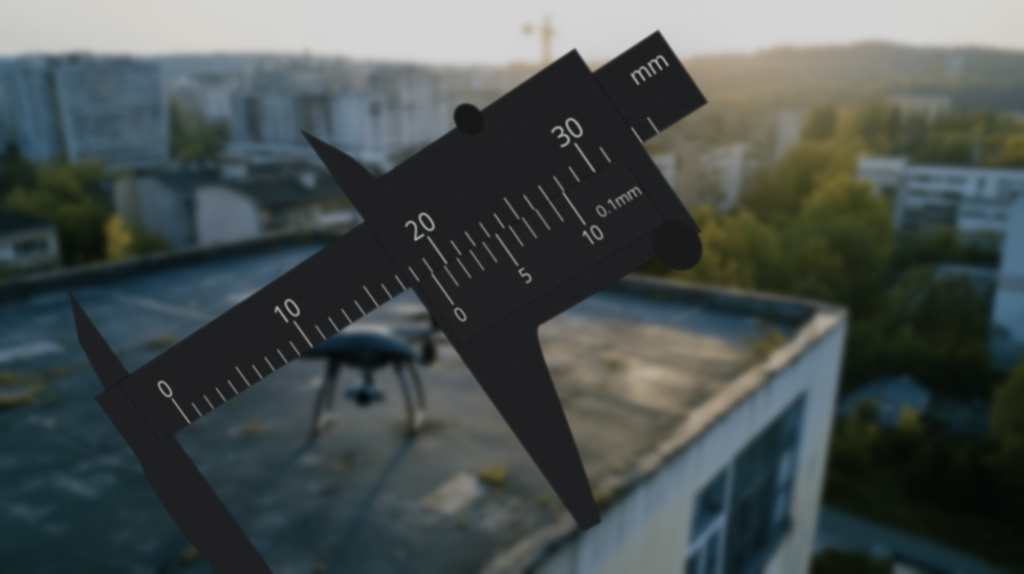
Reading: value=18.9 unit=mm
